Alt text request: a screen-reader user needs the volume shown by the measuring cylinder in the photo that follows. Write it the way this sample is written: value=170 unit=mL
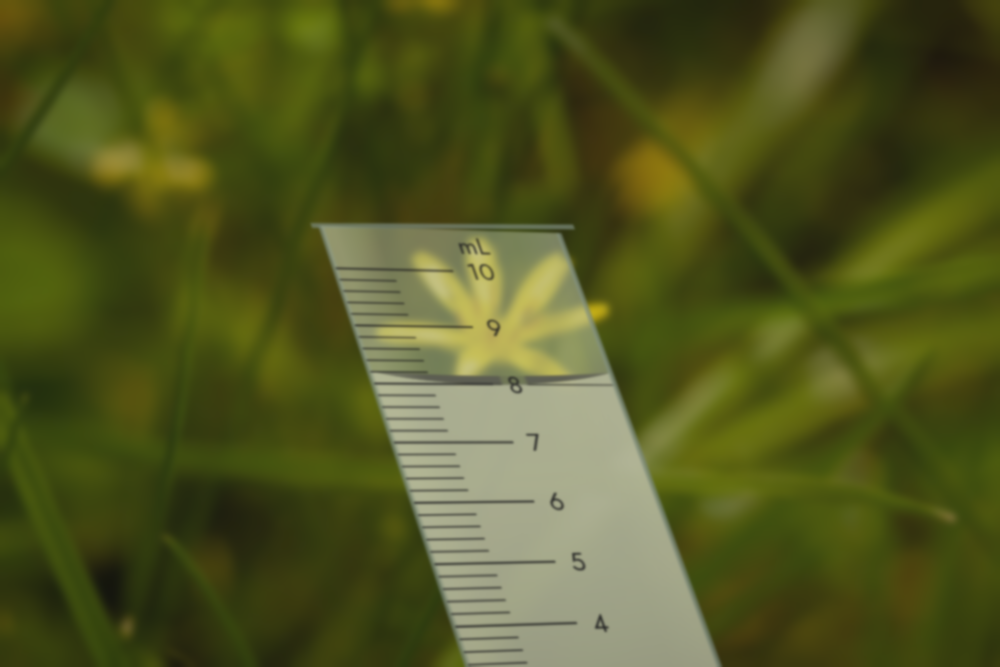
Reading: value=8 unit=mL
